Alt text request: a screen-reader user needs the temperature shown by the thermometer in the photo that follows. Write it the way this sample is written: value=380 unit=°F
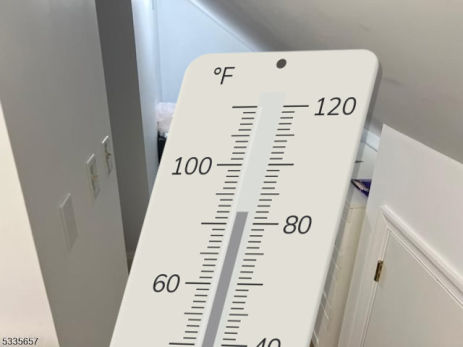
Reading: value=84 unit=°F
